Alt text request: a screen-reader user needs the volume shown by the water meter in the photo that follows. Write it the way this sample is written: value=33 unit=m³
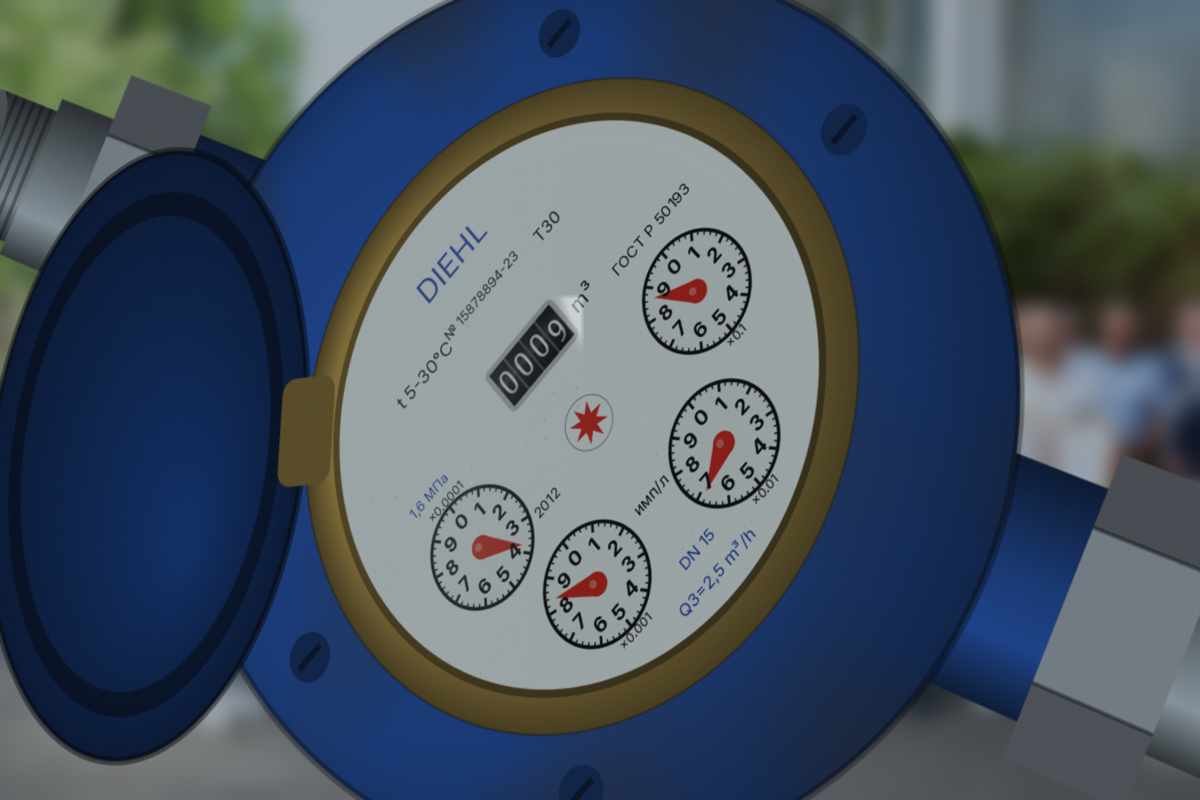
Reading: value=8.8683 unit=m³
